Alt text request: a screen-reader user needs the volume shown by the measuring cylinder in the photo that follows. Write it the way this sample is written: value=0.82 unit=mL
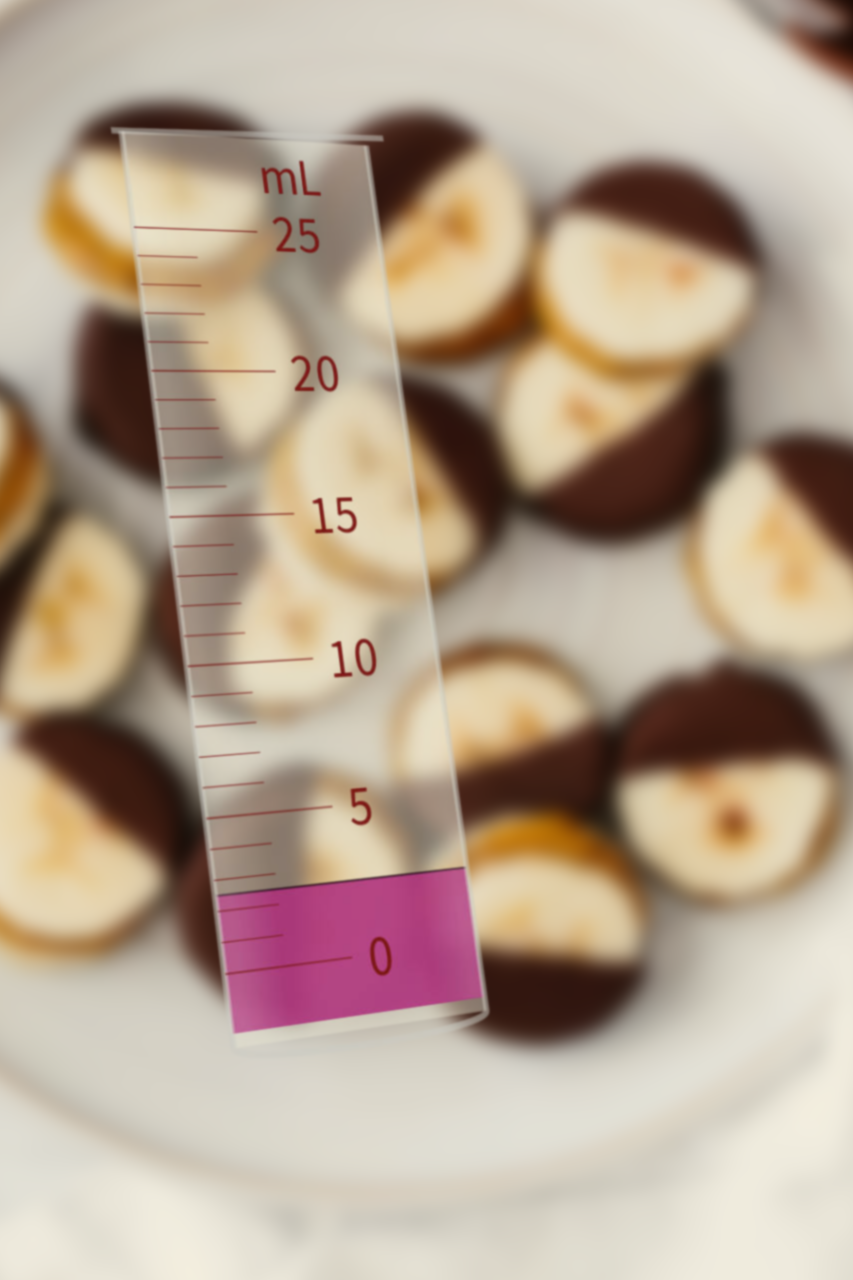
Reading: value=2.5 unit=mL
